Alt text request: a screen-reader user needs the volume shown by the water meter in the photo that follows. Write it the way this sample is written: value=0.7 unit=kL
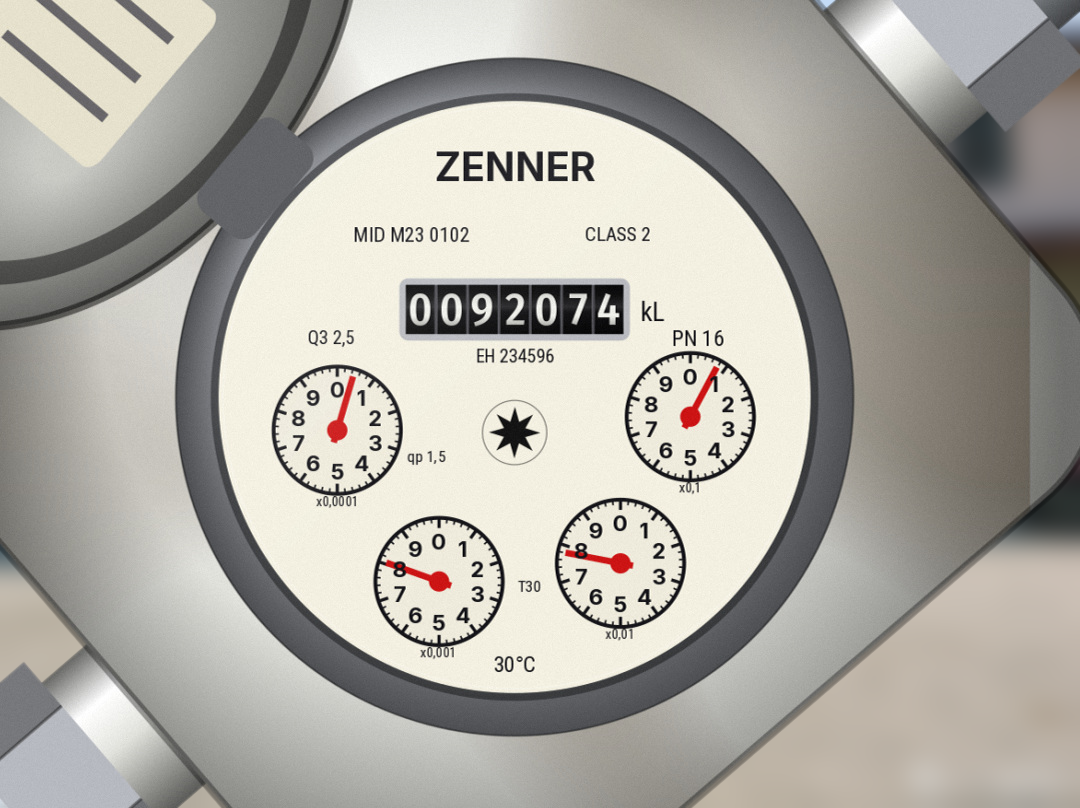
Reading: value=92074.0780 unit=kL
